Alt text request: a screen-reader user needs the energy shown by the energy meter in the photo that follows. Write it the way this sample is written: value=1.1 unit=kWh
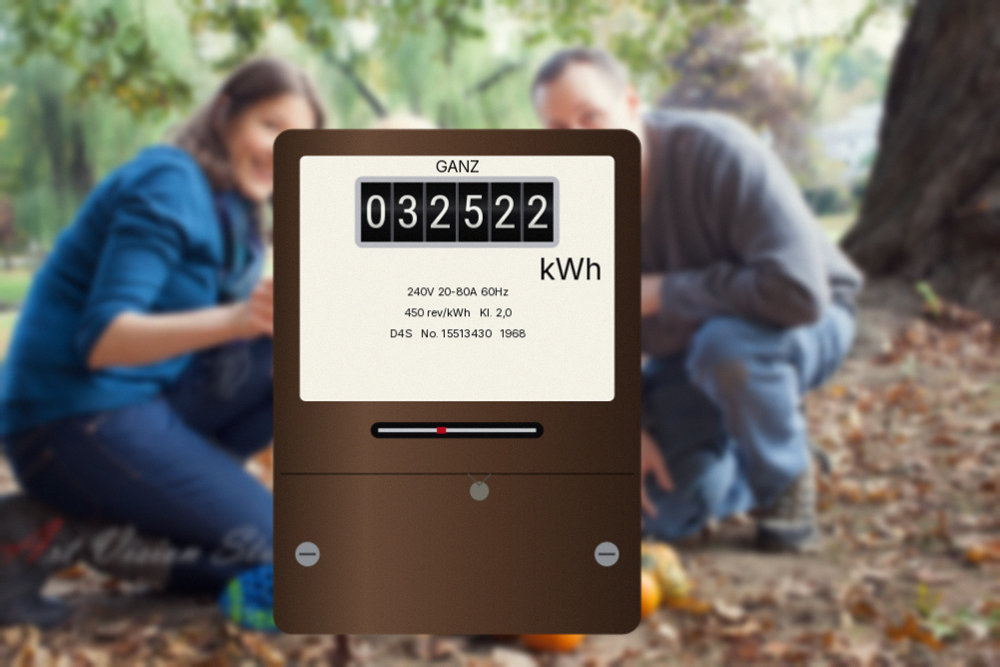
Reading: value=32522 unit=kWh
